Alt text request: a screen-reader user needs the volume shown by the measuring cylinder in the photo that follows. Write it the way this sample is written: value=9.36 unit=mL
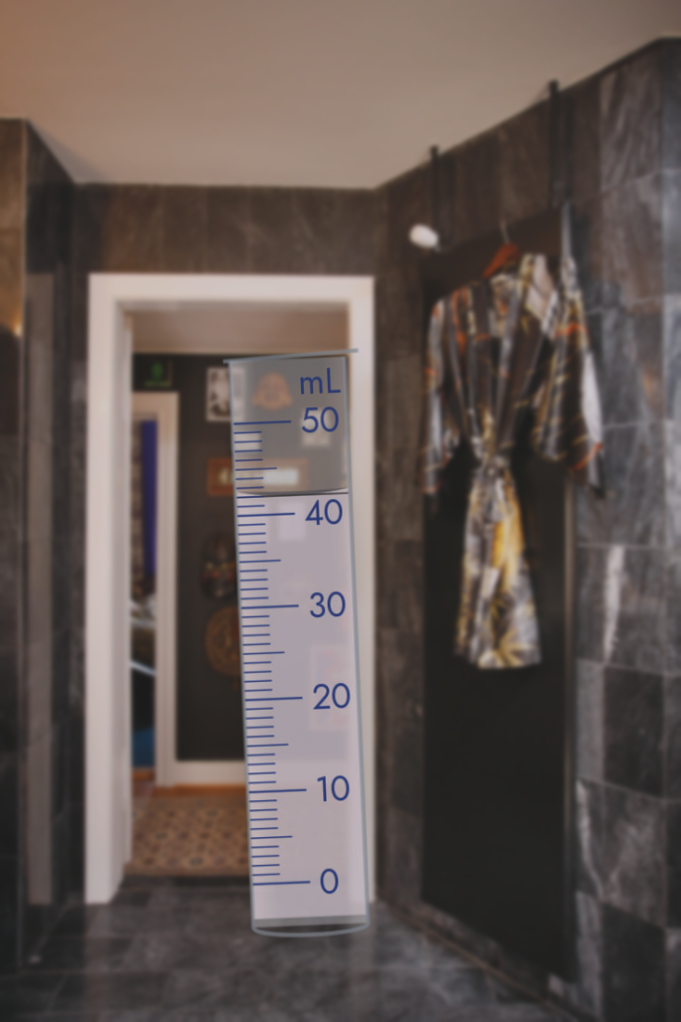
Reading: value=42 unit=mL
